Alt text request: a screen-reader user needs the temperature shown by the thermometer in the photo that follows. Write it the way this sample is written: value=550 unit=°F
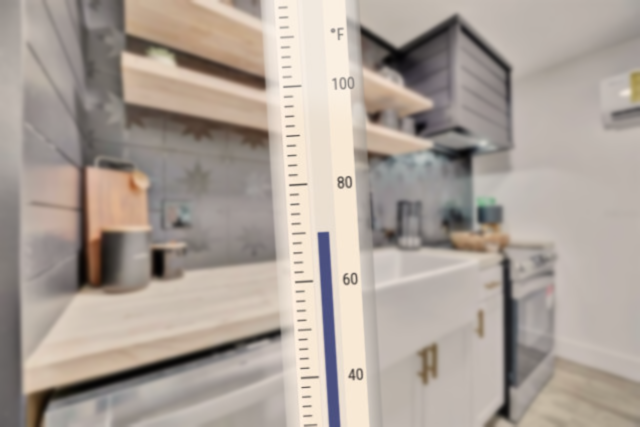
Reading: value=70 unit=°F
